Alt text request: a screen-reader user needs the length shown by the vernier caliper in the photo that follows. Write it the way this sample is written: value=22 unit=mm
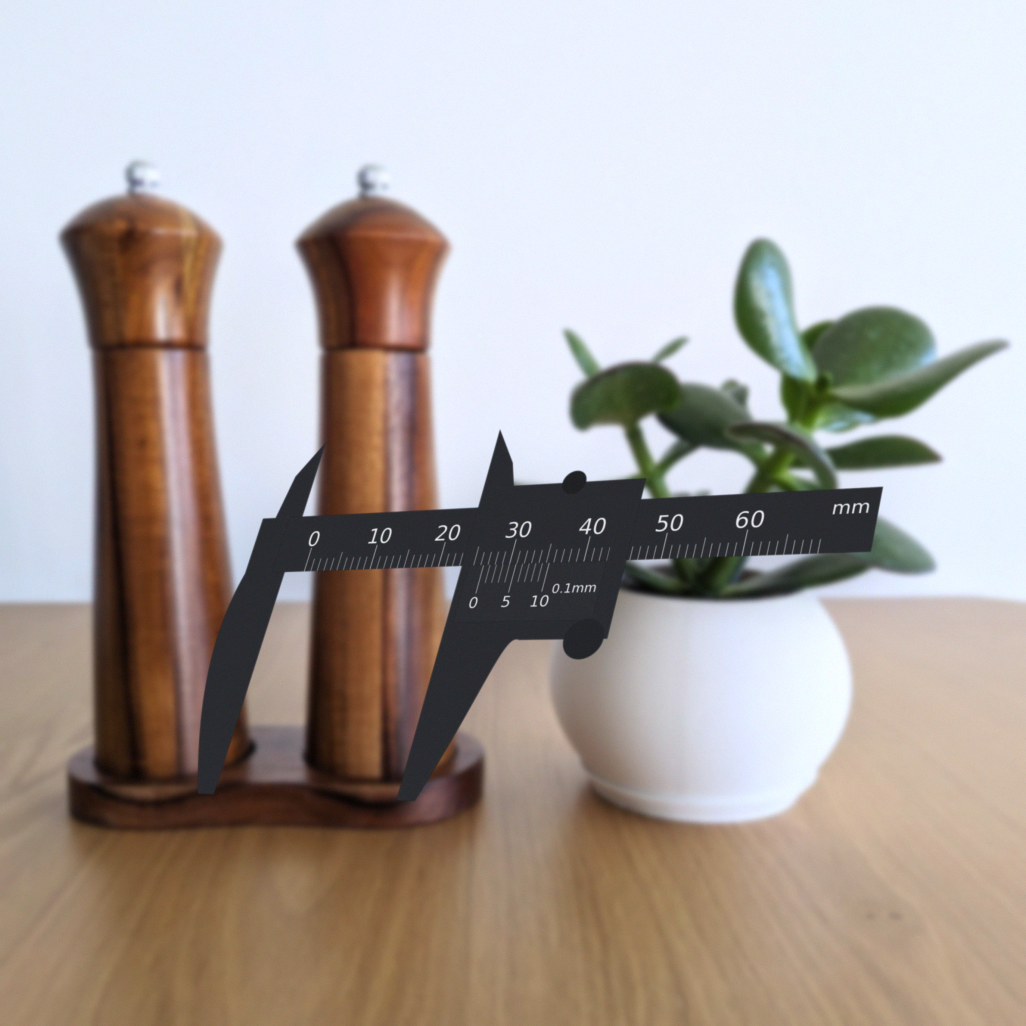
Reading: value=26.4 unit=mm
